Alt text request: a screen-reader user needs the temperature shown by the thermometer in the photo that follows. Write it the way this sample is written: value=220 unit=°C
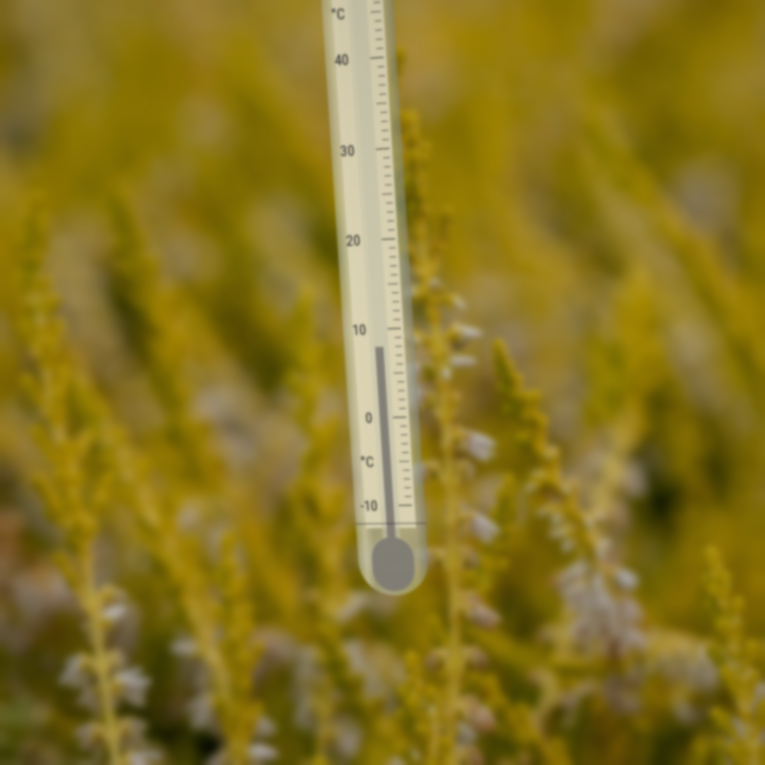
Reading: value=8 unit=°C
